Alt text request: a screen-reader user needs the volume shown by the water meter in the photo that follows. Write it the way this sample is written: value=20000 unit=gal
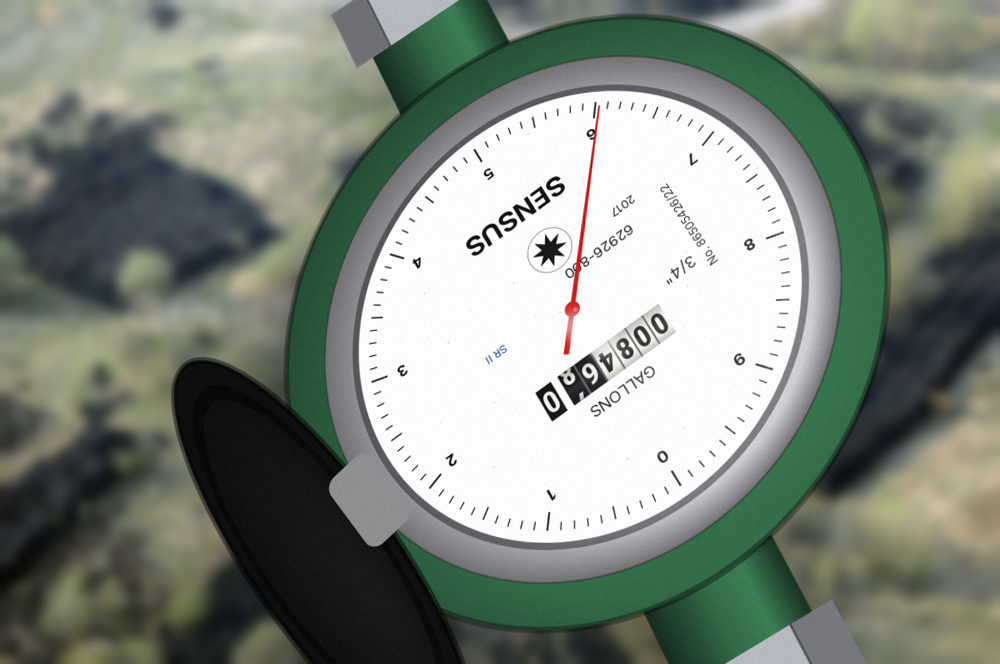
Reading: value=84676.0 unit=gal
